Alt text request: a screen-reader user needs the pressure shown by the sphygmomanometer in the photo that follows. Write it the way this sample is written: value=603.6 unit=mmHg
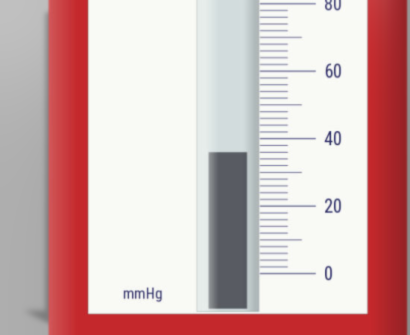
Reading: value=36 unit=mmHg
